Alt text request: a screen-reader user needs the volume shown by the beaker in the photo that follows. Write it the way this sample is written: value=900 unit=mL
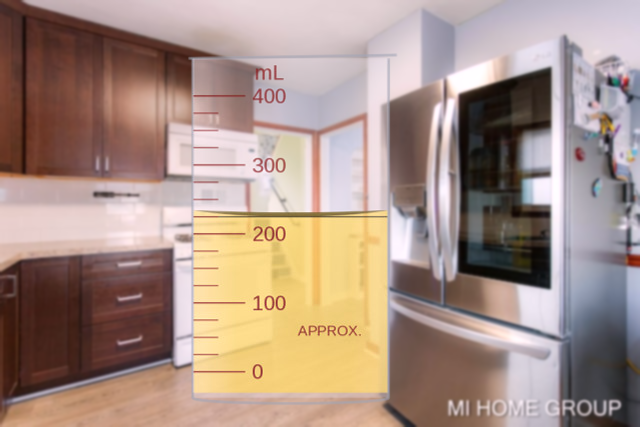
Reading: value=225 unit=mL
